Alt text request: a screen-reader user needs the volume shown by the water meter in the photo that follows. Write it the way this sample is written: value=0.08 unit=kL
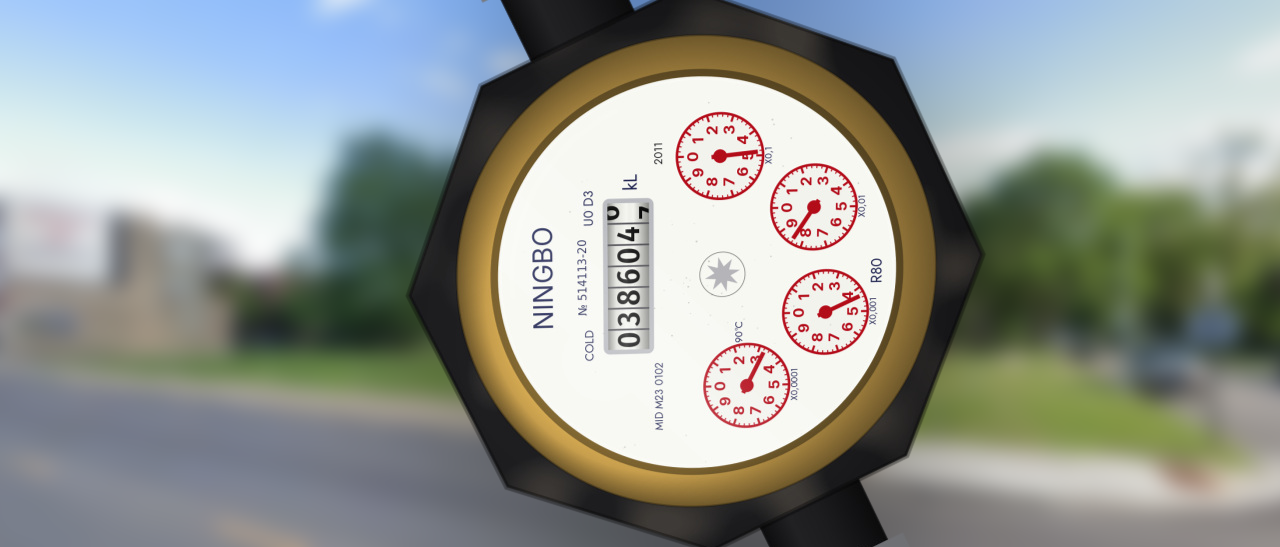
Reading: value=386046.4843 unit=kL
